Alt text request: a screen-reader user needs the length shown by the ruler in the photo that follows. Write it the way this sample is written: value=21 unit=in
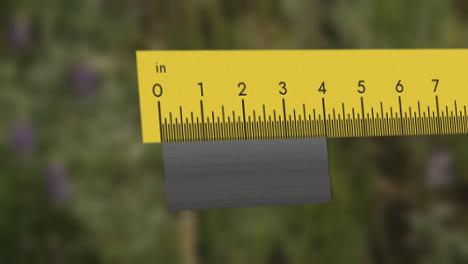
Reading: value=4 unit=in
